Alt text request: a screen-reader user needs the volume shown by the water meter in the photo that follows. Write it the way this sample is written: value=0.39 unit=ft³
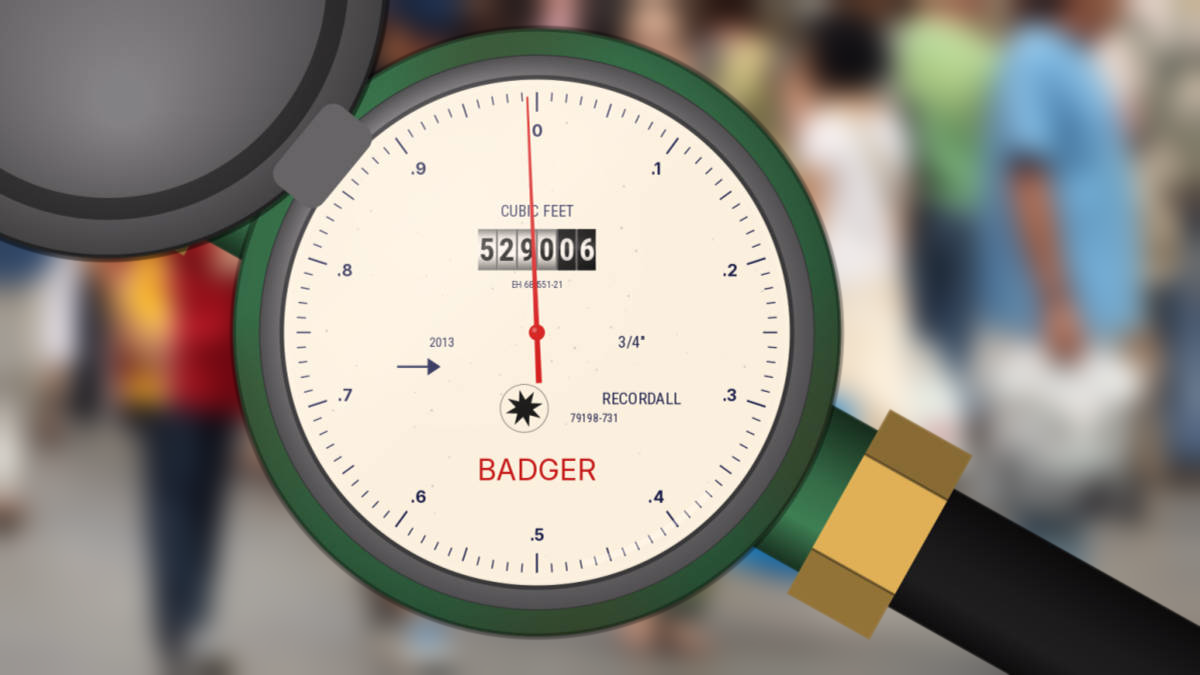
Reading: value=529005.99 unit=ft³
